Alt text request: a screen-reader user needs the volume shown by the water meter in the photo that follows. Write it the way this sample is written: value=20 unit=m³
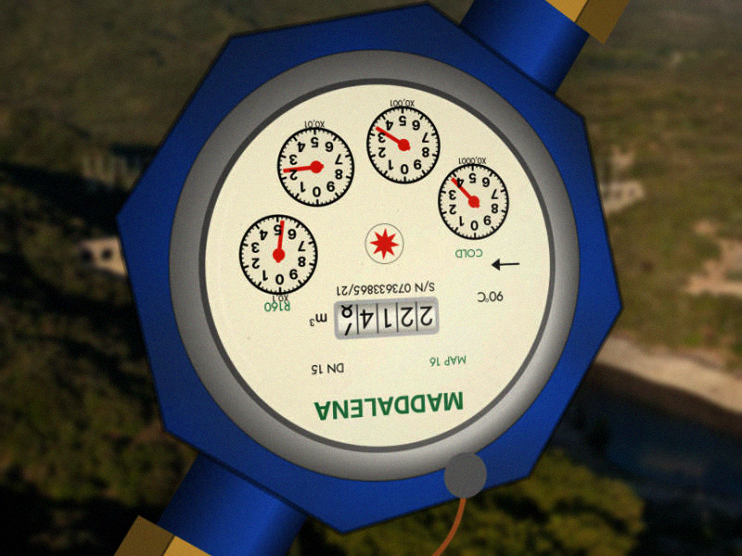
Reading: value=22147.5233 unit=m³
